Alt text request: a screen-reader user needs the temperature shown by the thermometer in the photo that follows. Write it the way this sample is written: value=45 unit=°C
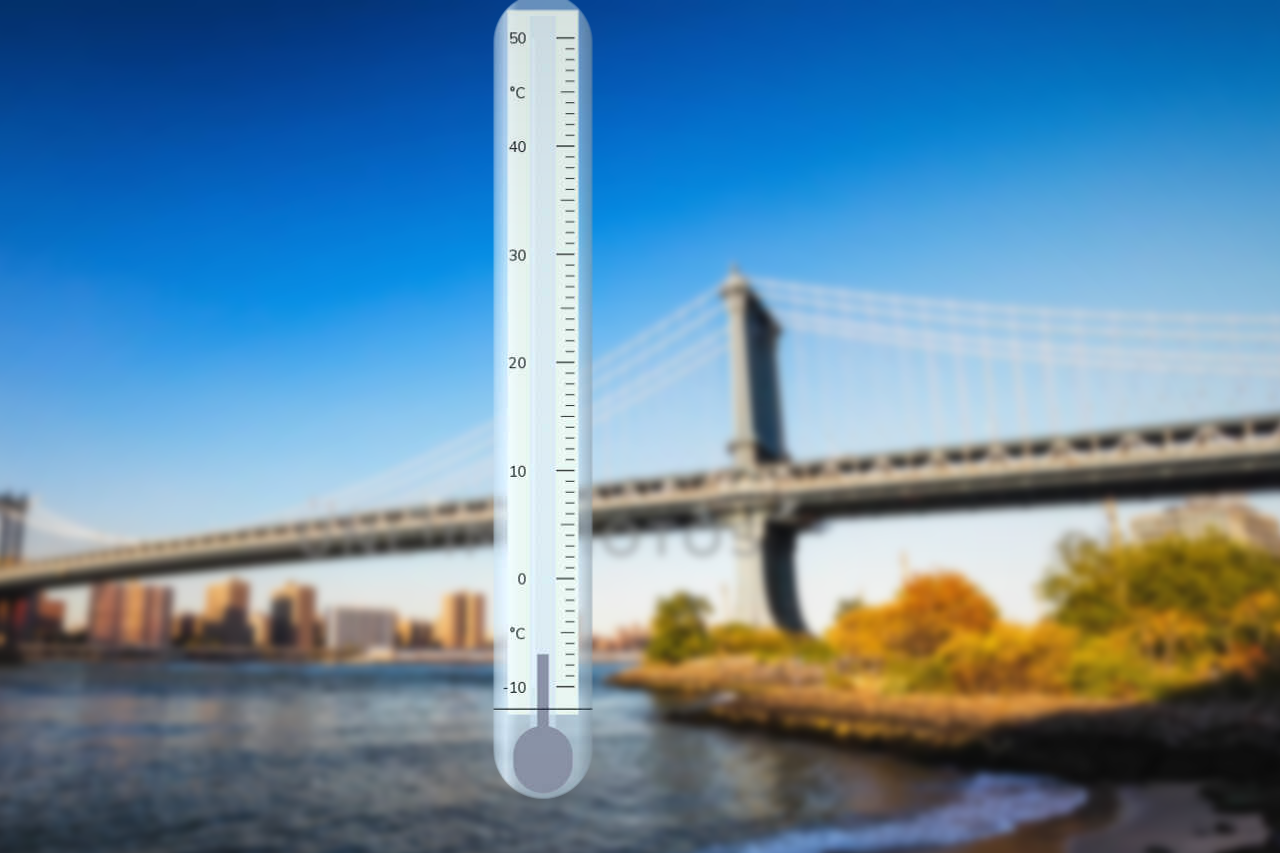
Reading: value=-7 unit=°C
